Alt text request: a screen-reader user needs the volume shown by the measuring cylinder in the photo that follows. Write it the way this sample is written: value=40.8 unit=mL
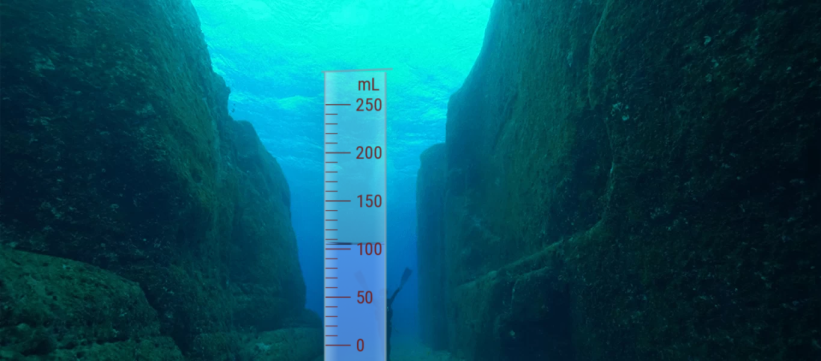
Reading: value=105 unit=mL
